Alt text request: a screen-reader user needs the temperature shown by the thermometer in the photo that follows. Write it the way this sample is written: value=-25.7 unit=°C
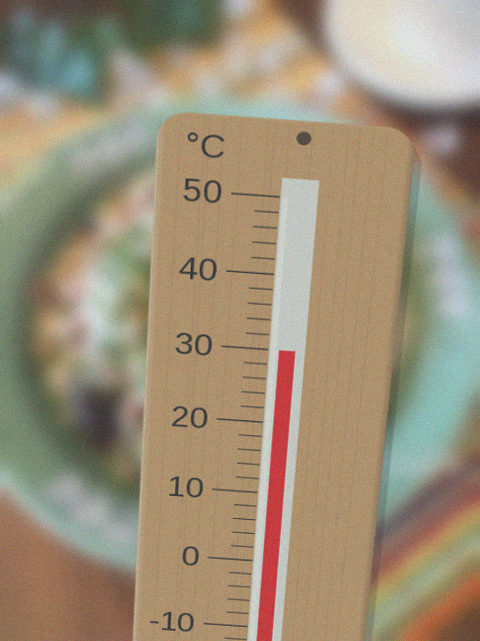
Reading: value=30 unit=°C
